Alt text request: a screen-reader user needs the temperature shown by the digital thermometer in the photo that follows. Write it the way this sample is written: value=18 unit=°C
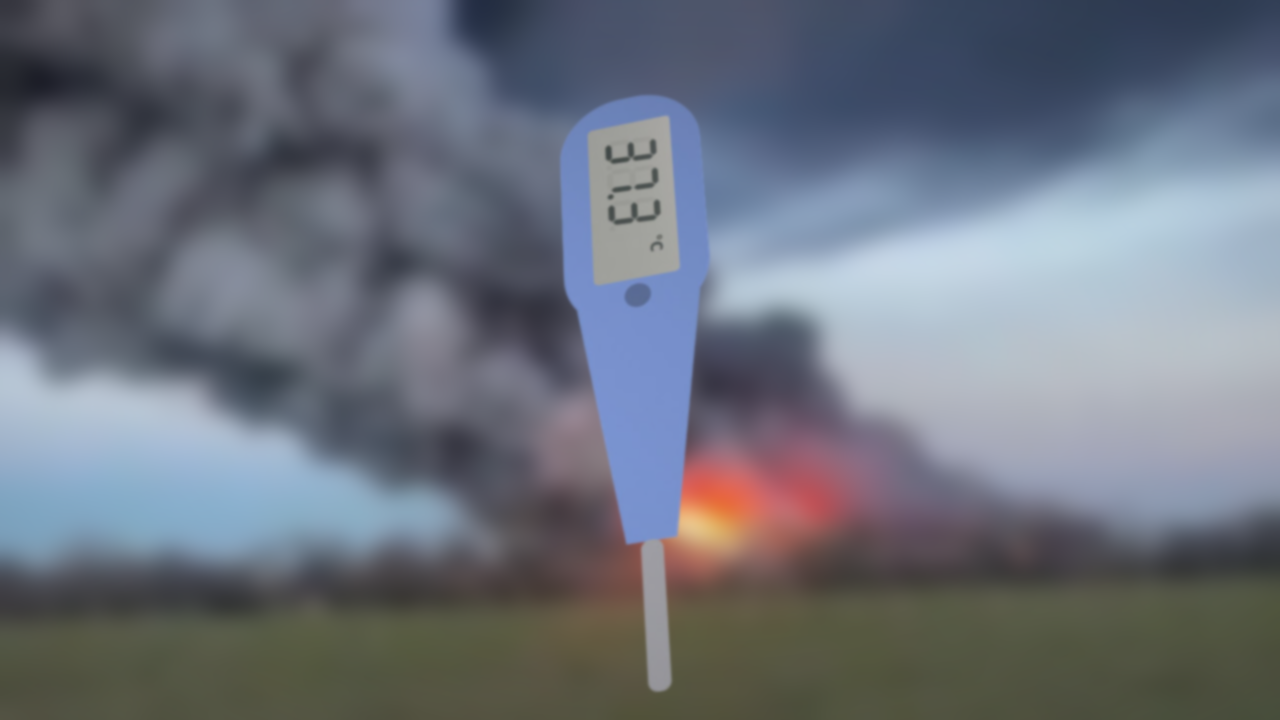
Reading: value=37.3 unit=°C
